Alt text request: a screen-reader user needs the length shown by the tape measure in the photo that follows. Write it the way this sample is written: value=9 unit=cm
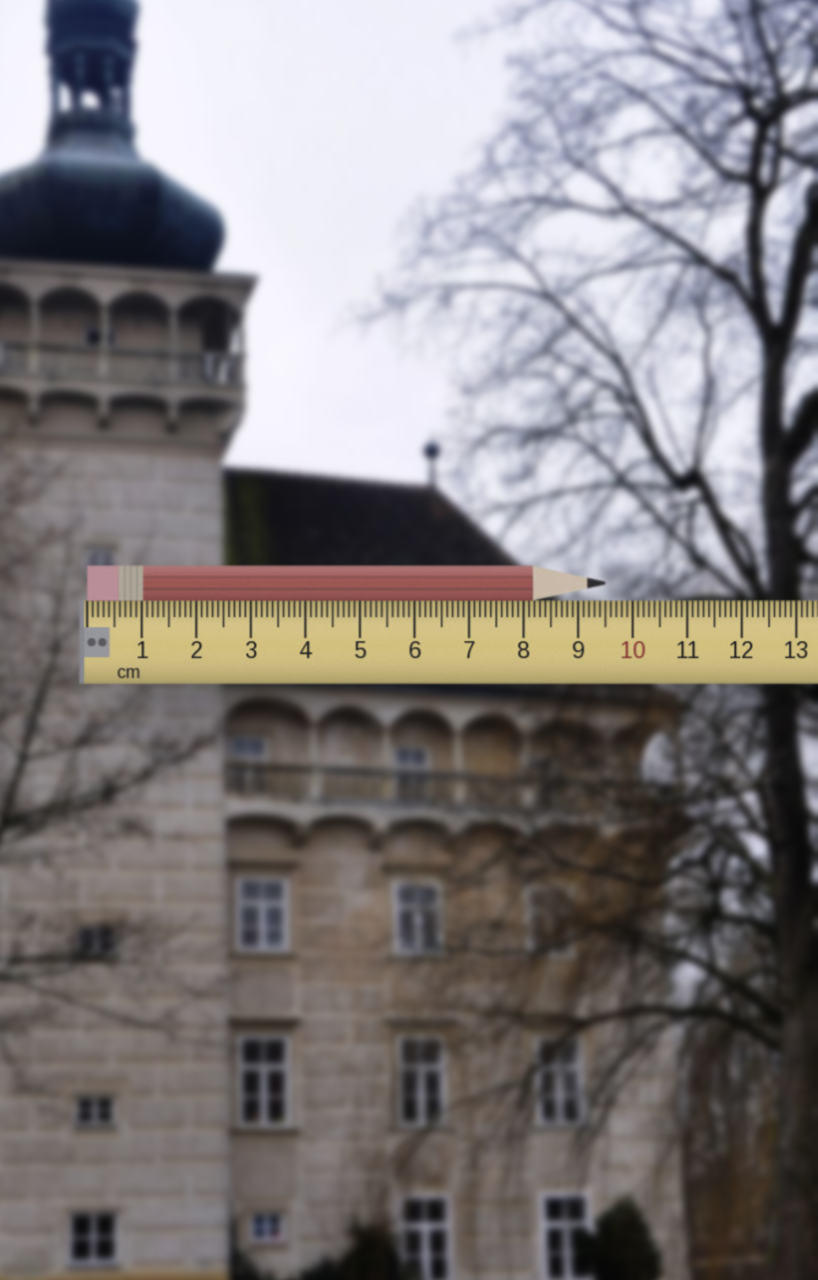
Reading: value=9.5 unit=cm
